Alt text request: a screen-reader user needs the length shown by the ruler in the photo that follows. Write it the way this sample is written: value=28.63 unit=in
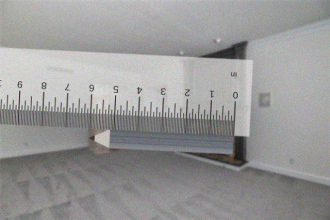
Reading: value=6 unit=in
